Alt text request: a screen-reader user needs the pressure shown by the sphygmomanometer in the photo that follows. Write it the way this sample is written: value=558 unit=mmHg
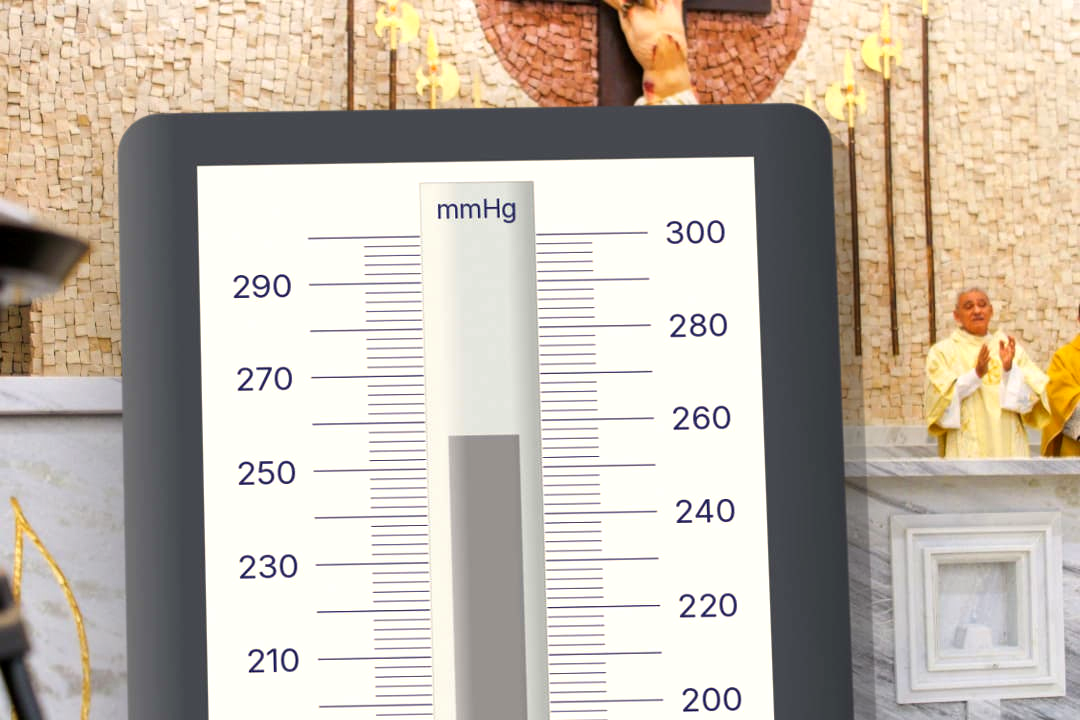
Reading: value=257 unit=mmHg
